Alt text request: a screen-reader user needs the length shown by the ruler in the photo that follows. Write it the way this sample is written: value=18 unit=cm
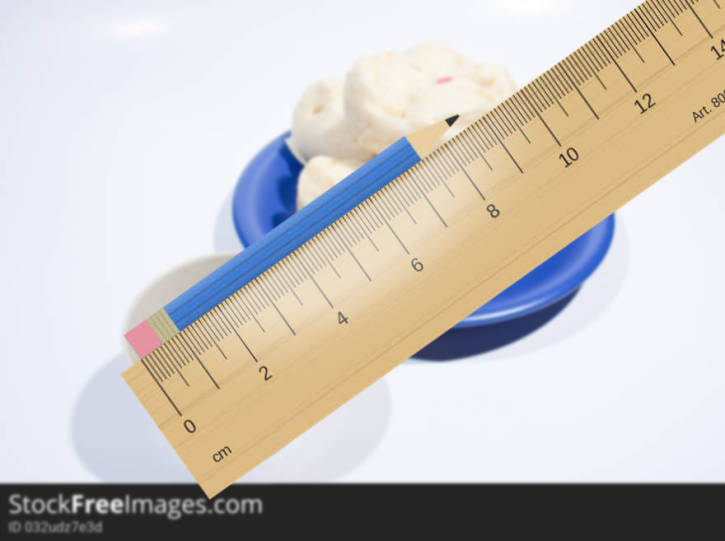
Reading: value=8.6 unit=cm
